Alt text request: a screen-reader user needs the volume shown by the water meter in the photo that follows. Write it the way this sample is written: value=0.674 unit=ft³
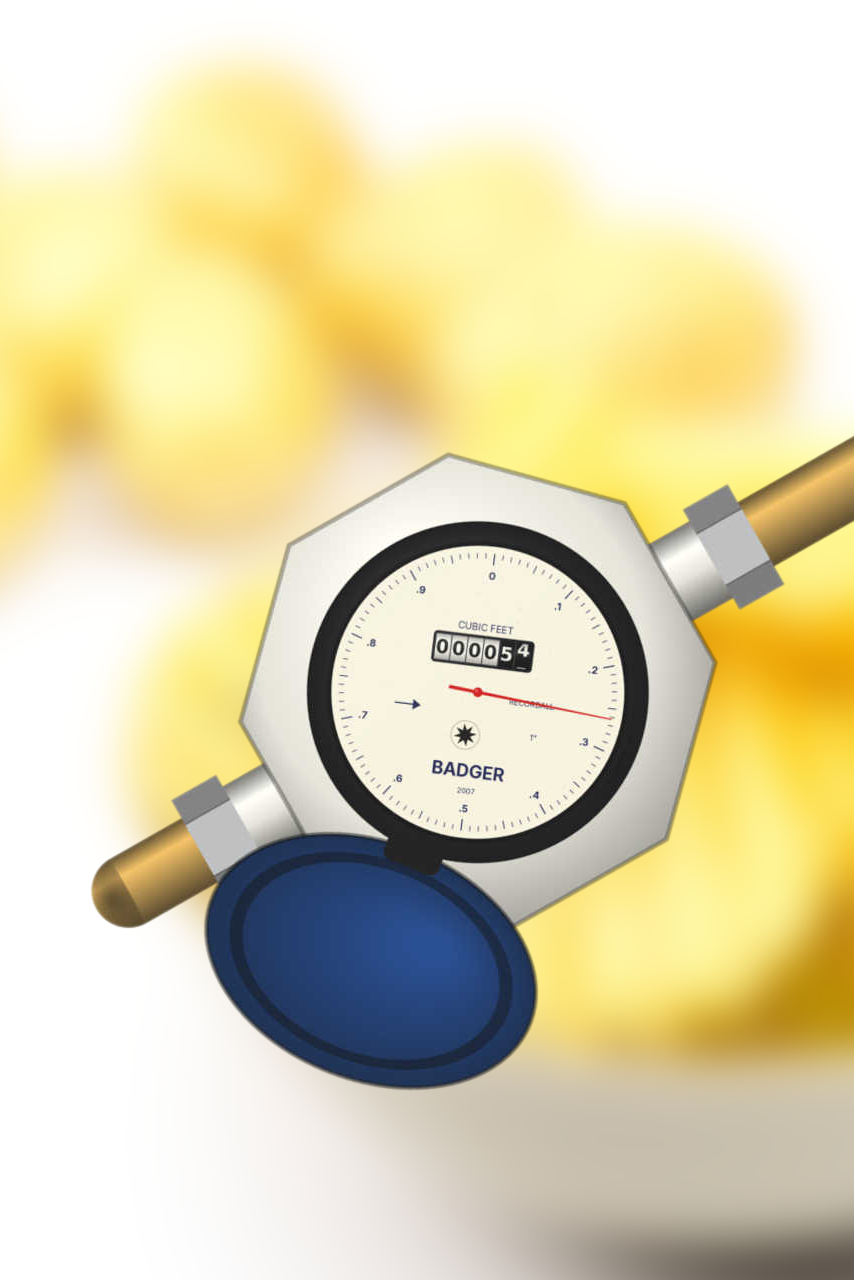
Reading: value=54.26 unit=ft³
